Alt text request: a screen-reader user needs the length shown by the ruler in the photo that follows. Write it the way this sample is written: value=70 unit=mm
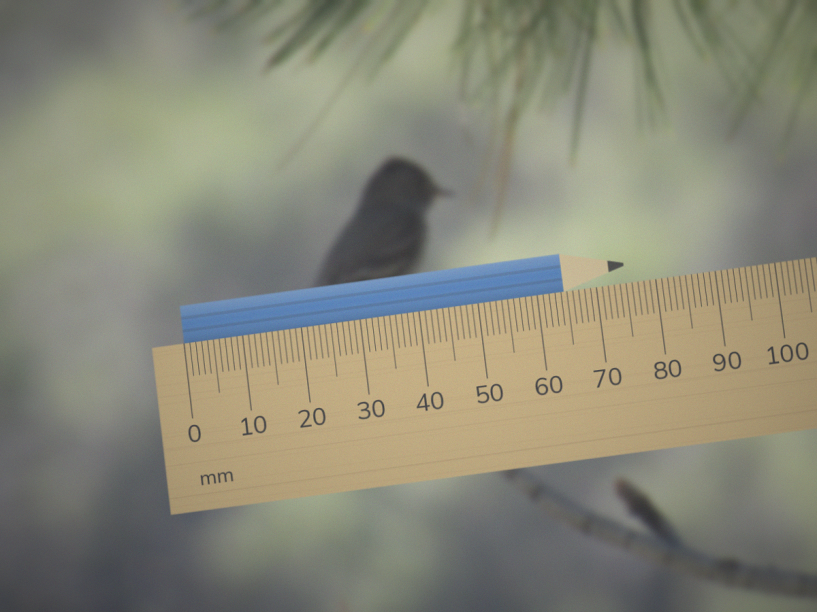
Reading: value=75 unit=mm
